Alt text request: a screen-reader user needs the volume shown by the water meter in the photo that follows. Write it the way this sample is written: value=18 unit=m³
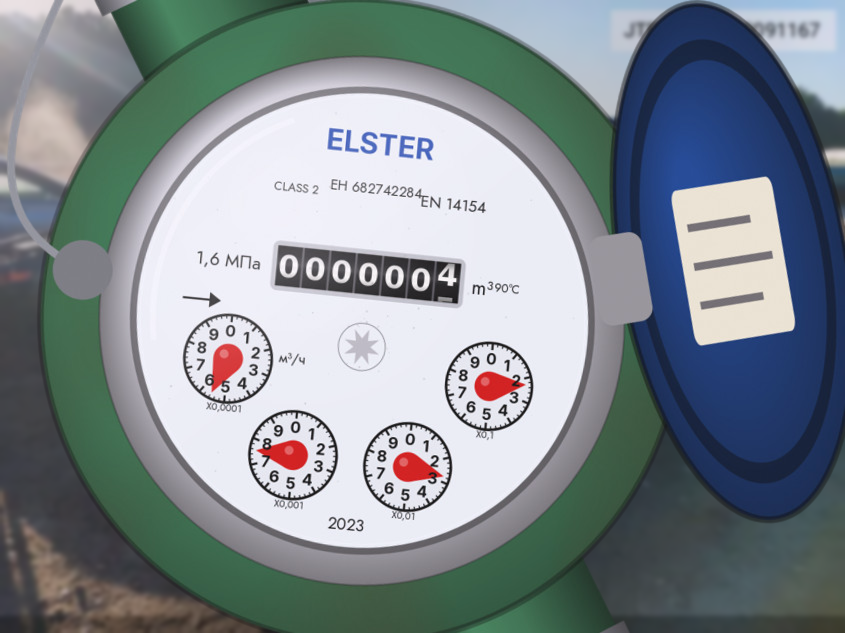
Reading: value=4.2275 unit=m³
